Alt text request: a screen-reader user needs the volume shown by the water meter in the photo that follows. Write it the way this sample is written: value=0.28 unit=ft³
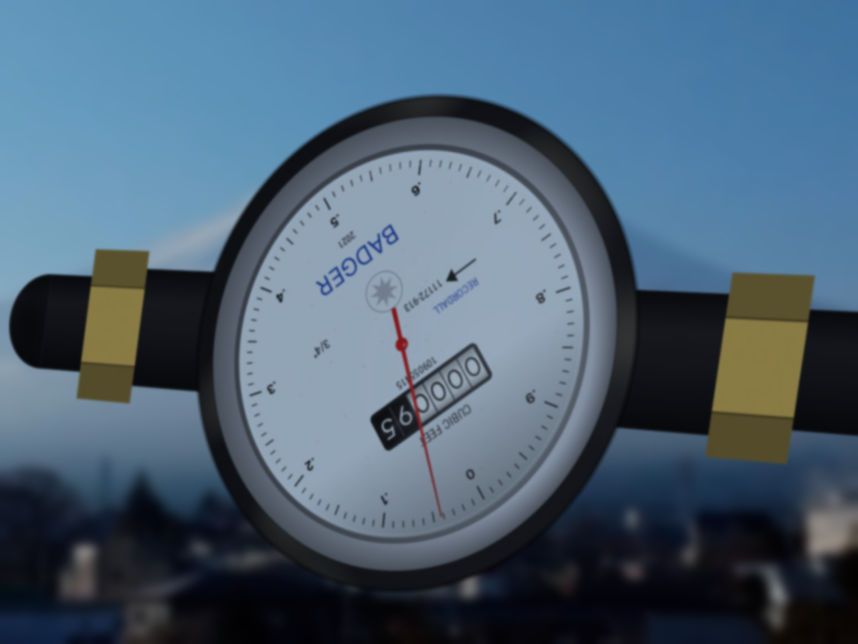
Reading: value=95.04 unit=ft³
